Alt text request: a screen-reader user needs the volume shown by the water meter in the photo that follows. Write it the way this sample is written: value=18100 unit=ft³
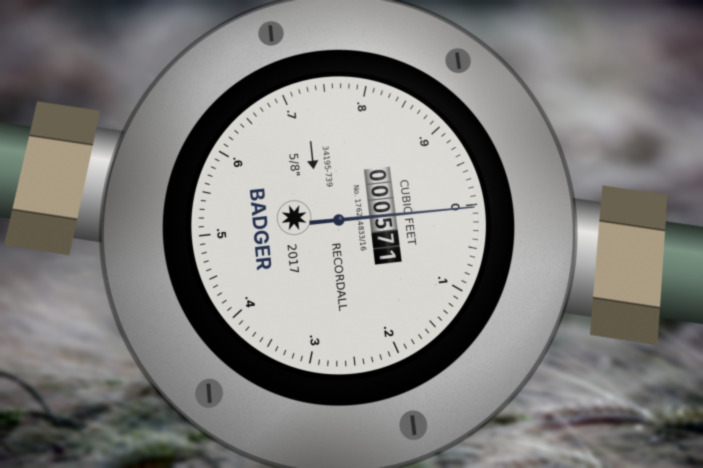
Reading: value=571.00 unit=ft³
